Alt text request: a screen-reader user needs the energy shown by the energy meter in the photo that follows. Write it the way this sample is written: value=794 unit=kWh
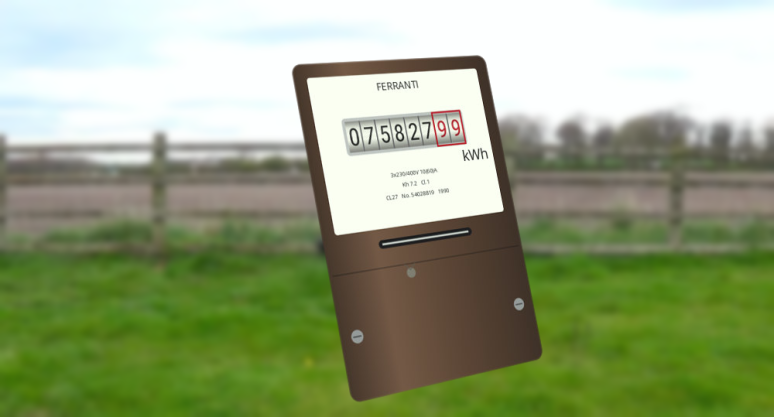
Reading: value=75827.99 unit=kWh
